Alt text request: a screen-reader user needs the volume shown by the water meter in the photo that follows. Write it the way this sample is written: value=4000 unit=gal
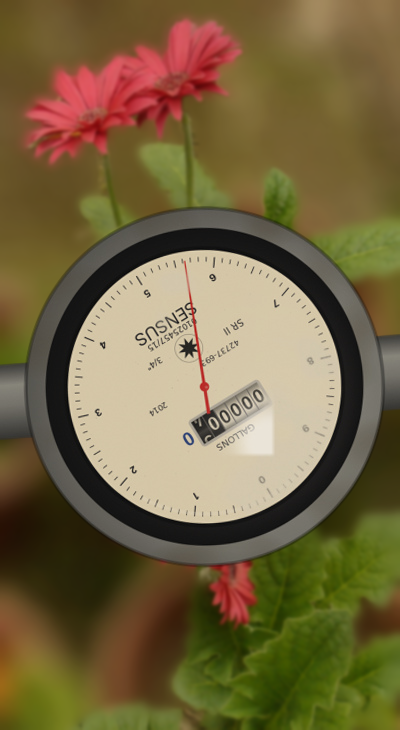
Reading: value=35.6 unit=gal
